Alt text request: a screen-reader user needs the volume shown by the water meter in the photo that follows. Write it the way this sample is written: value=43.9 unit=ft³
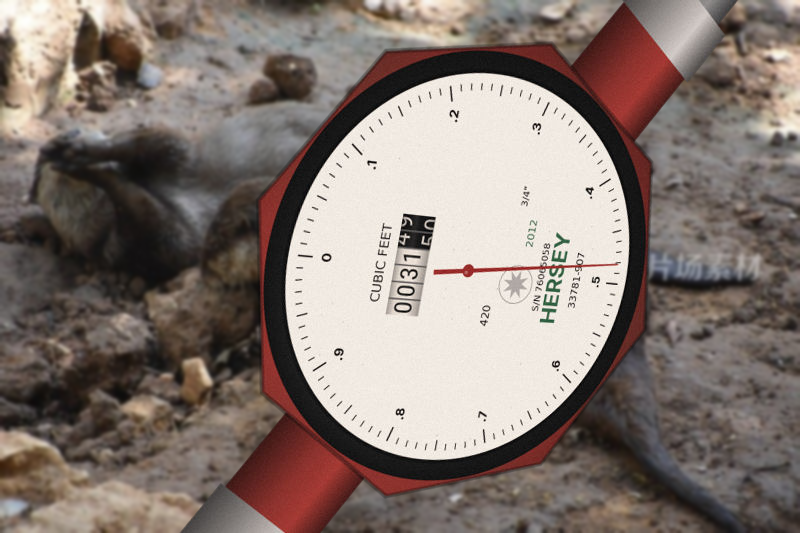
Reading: value=3149.48 unit=ft³
